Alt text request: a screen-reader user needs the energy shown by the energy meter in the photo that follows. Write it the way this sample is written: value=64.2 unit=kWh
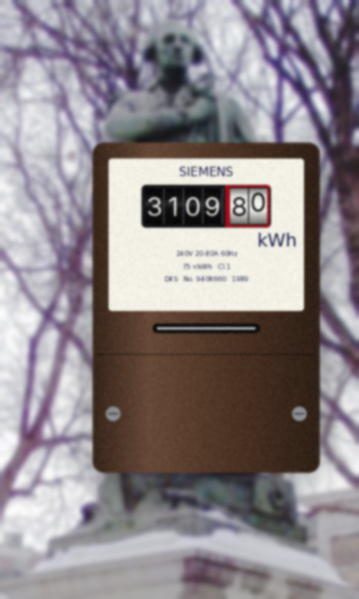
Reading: value=3109.80 unit=kWh
